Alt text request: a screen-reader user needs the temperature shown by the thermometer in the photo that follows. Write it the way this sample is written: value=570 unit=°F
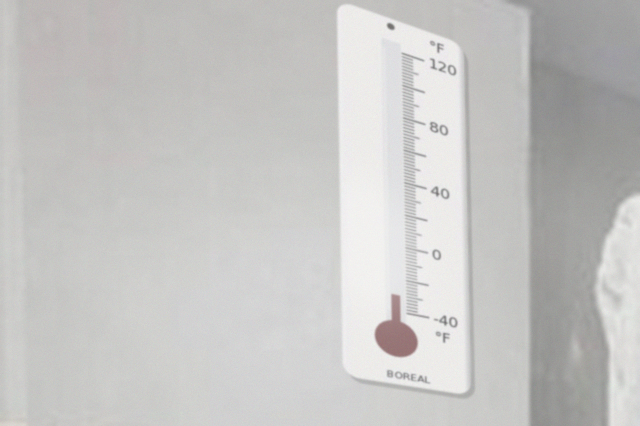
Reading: value=-30 unit=°F
